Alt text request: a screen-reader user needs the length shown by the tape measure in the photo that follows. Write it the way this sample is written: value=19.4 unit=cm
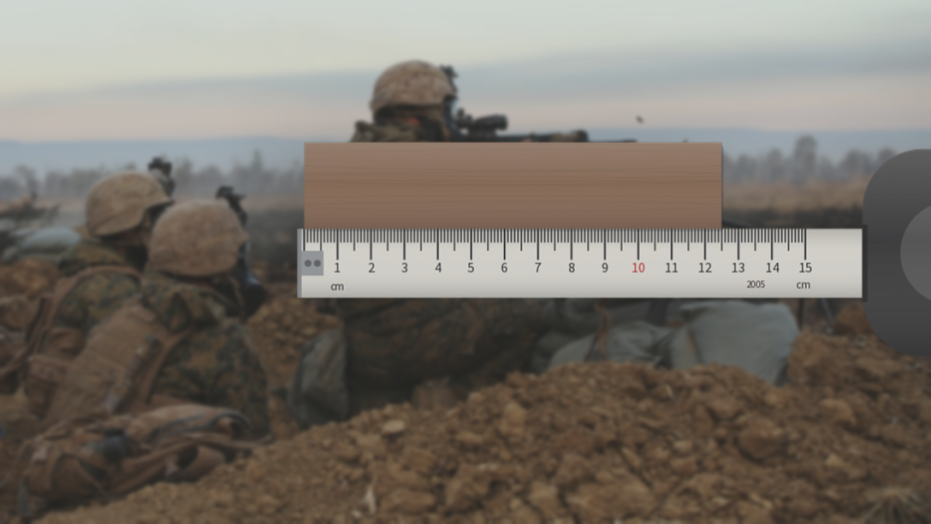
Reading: value=12.5 unit=cm
